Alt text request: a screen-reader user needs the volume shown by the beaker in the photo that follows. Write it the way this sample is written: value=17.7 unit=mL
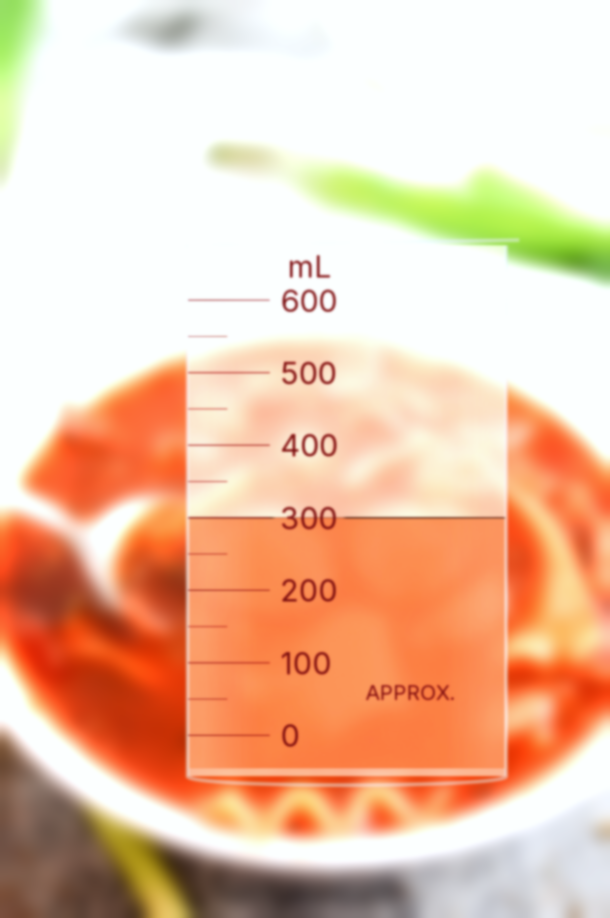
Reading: value=300 unit=mL
